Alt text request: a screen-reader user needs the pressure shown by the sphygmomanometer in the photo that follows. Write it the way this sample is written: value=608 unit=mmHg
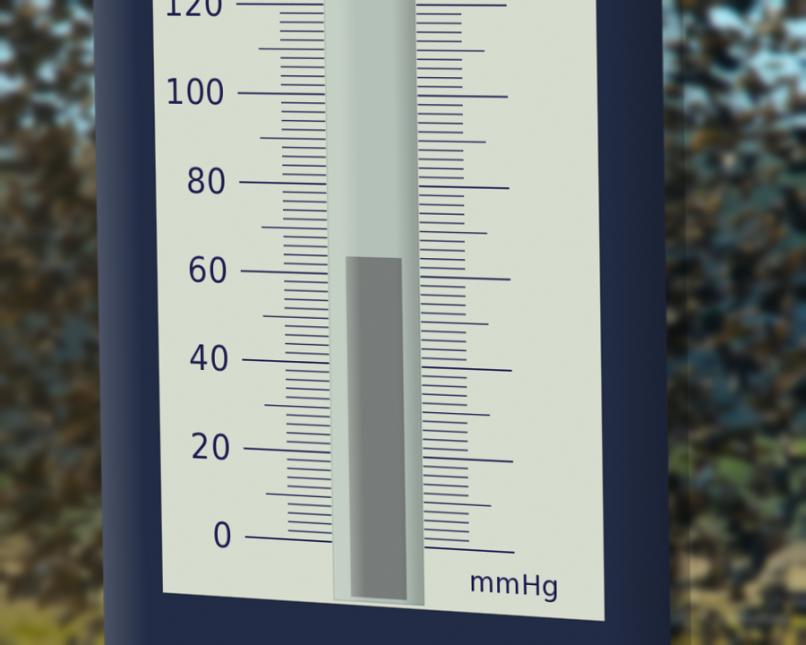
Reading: value=64 unit=mmHg
